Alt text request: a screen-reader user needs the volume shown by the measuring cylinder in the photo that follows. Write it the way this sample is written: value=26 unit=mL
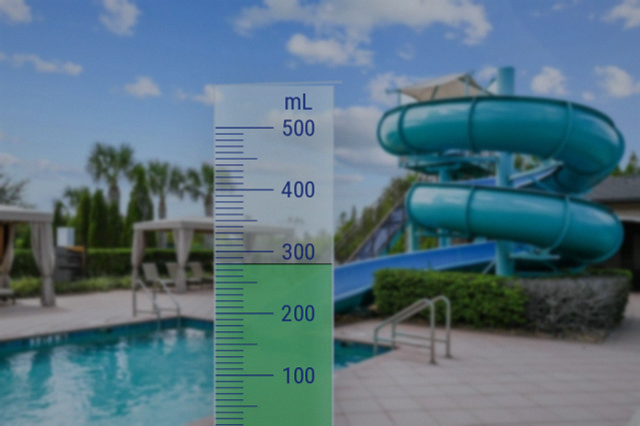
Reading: value=280 unit=mL
